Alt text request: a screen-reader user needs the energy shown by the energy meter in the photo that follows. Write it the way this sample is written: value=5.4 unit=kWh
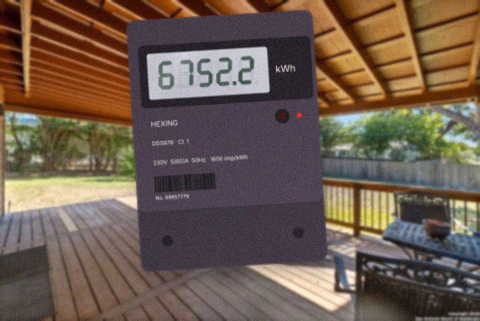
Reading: value=6752.2 unit=kWh
